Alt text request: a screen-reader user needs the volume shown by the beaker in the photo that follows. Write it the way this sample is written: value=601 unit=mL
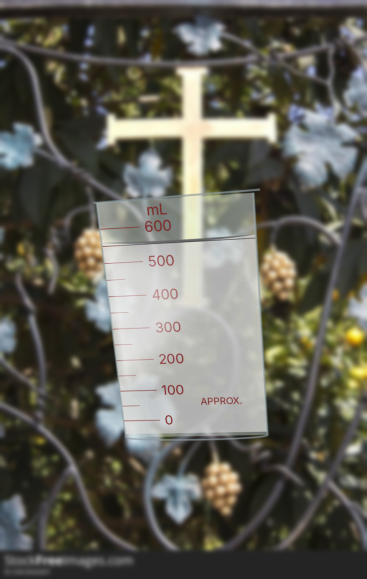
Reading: value=550 unit=mL
